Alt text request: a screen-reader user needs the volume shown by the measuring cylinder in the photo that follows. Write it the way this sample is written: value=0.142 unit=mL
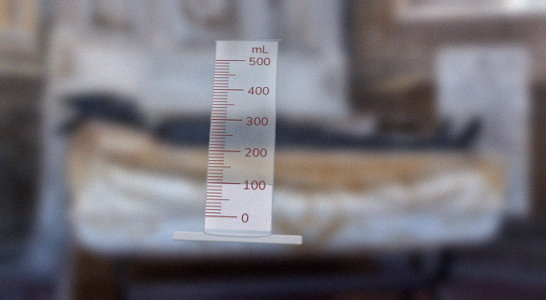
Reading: value=100 unit=mL
